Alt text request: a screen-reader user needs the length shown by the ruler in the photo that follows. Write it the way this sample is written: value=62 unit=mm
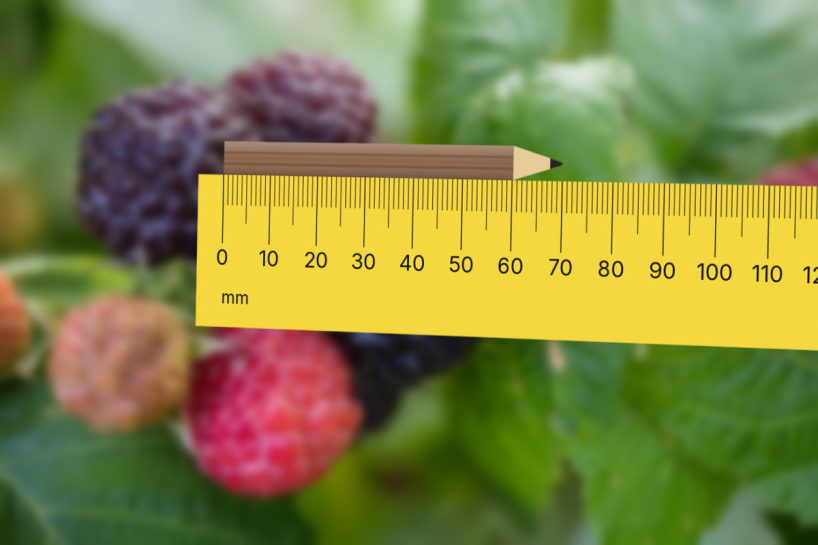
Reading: value=70 unit=mm
